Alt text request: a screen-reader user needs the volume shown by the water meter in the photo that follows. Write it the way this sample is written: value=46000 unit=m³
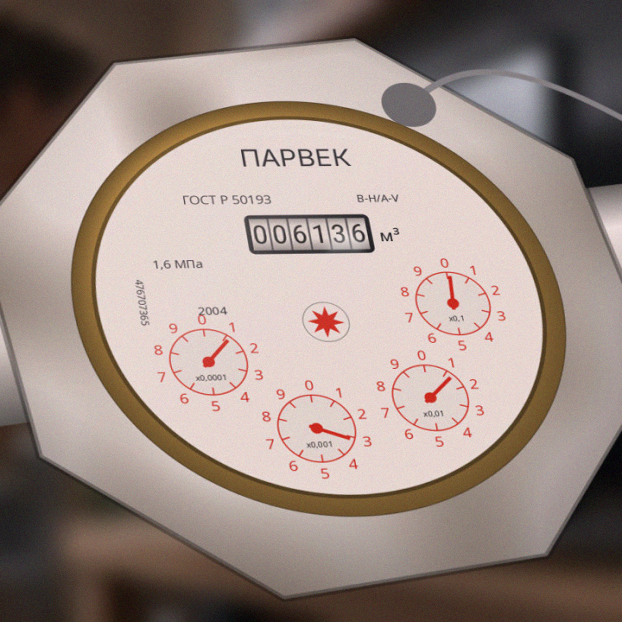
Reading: value=6136.0131 unit=m³
